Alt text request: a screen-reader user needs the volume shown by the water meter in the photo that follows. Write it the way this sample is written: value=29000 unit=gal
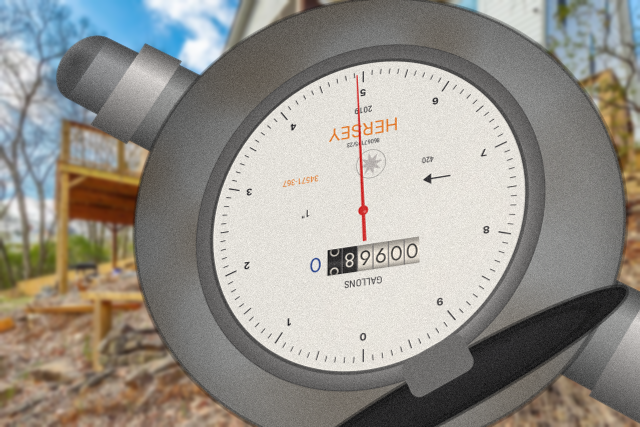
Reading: value=96884.9 unit=gal
